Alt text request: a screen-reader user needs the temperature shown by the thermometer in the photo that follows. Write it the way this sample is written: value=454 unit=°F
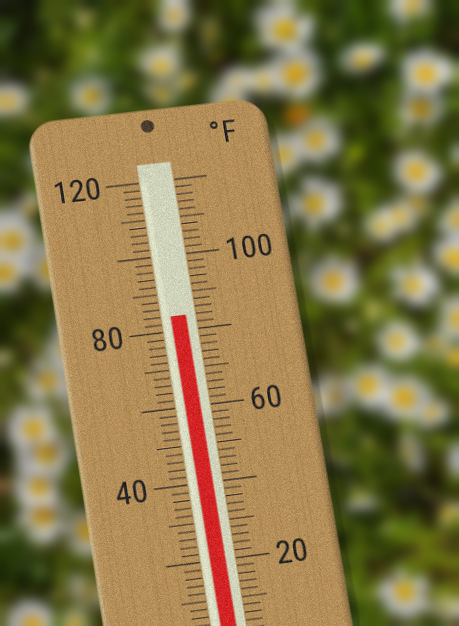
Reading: value=84 unit=°F
